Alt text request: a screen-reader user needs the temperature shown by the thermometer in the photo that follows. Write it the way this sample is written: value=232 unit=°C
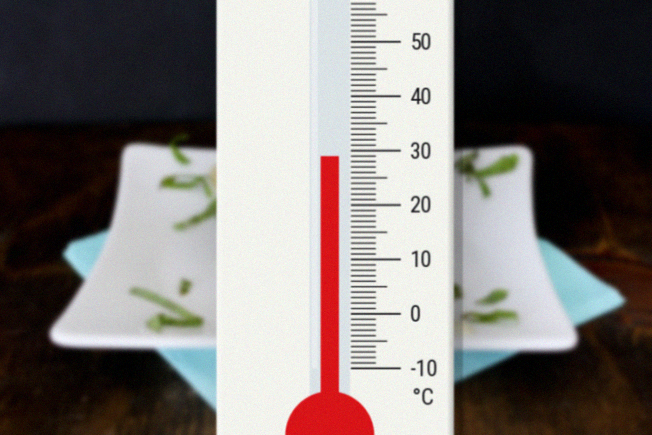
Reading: value=29 unit=°C
